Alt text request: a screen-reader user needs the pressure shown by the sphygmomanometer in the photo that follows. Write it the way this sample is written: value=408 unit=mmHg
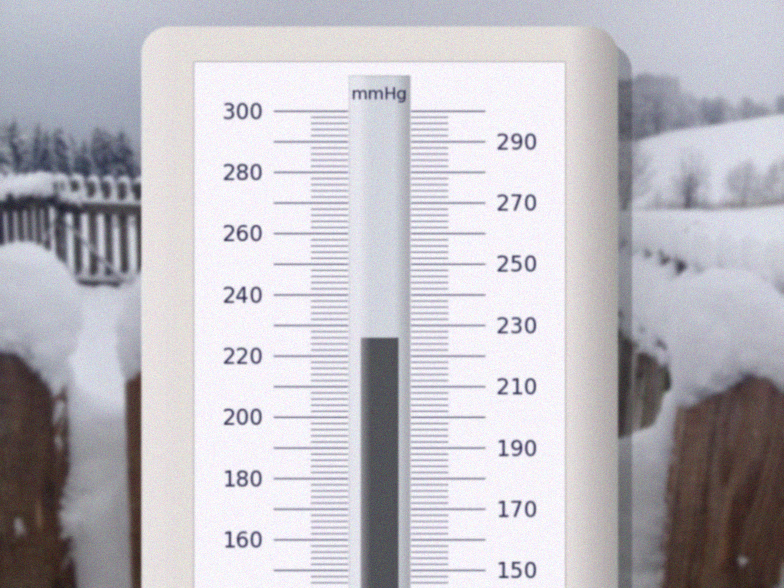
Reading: value=226 unit=mmHg
